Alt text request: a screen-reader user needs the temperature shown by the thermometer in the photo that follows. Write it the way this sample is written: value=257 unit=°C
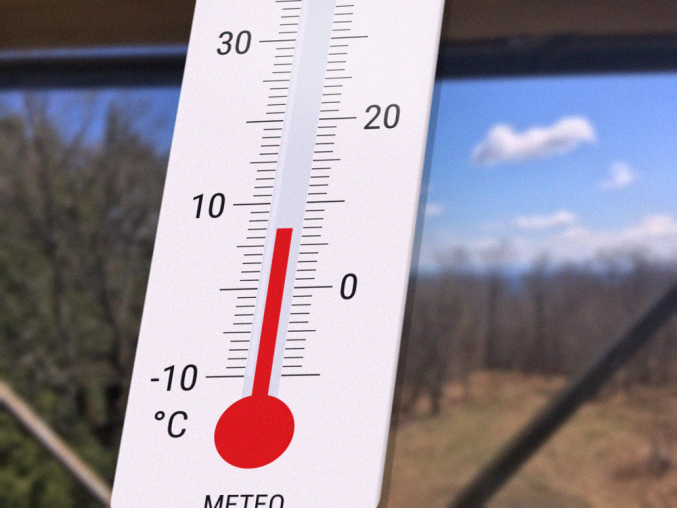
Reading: value=7 unit=°C
